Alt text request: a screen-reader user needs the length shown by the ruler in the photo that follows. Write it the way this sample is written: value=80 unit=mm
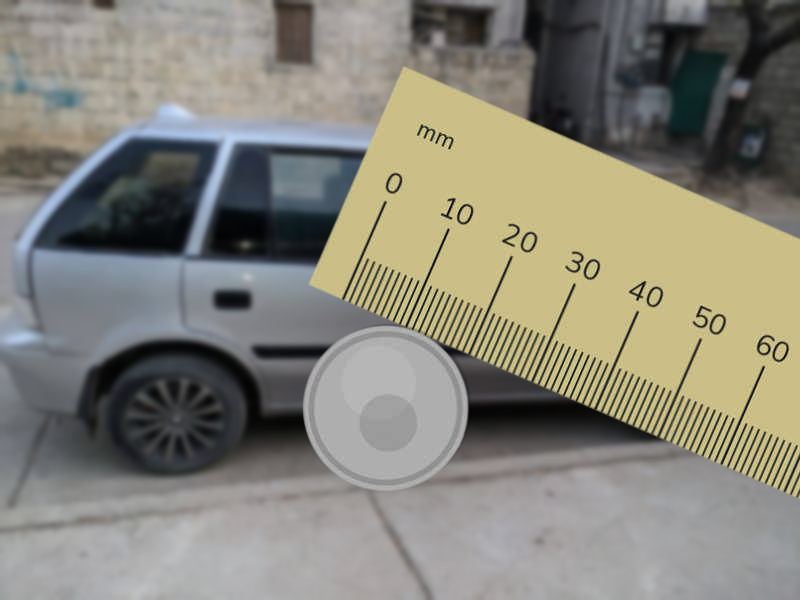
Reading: value=24 unit=mm
